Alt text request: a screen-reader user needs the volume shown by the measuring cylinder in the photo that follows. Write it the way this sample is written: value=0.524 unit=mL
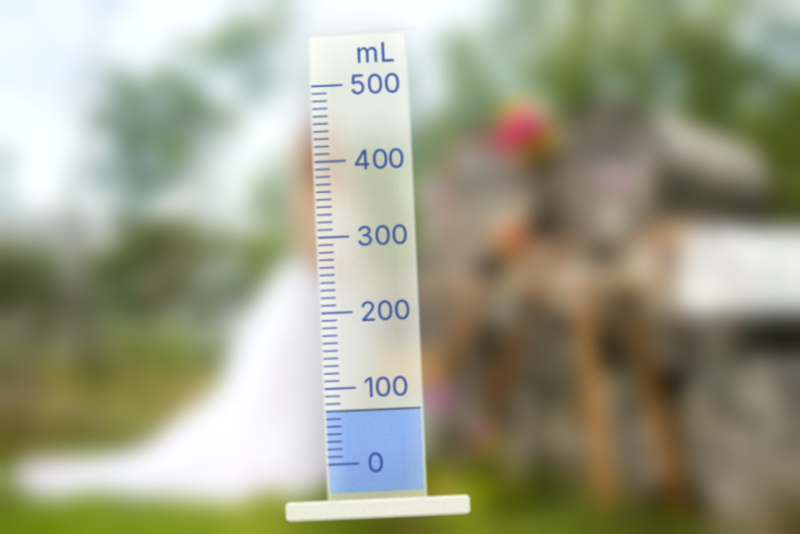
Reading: value=70 unit=mL
